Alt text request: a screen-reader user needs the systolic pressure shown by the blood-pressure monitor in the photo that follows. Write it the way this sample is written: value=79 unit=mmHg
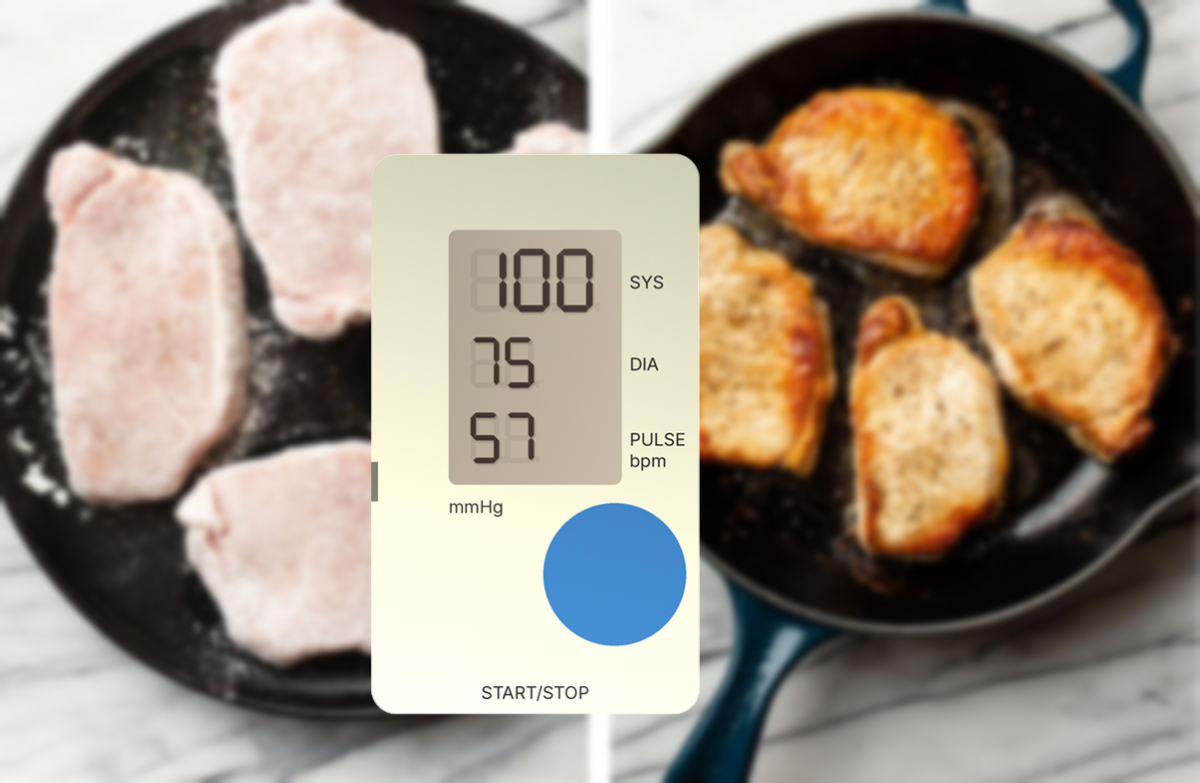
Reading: value=100 unit=mmHg
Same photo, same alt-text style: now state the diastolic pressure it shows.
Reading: value=75 unit=mmHg
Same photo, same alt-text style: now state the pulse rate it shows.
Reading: value=57 unit=bpm
